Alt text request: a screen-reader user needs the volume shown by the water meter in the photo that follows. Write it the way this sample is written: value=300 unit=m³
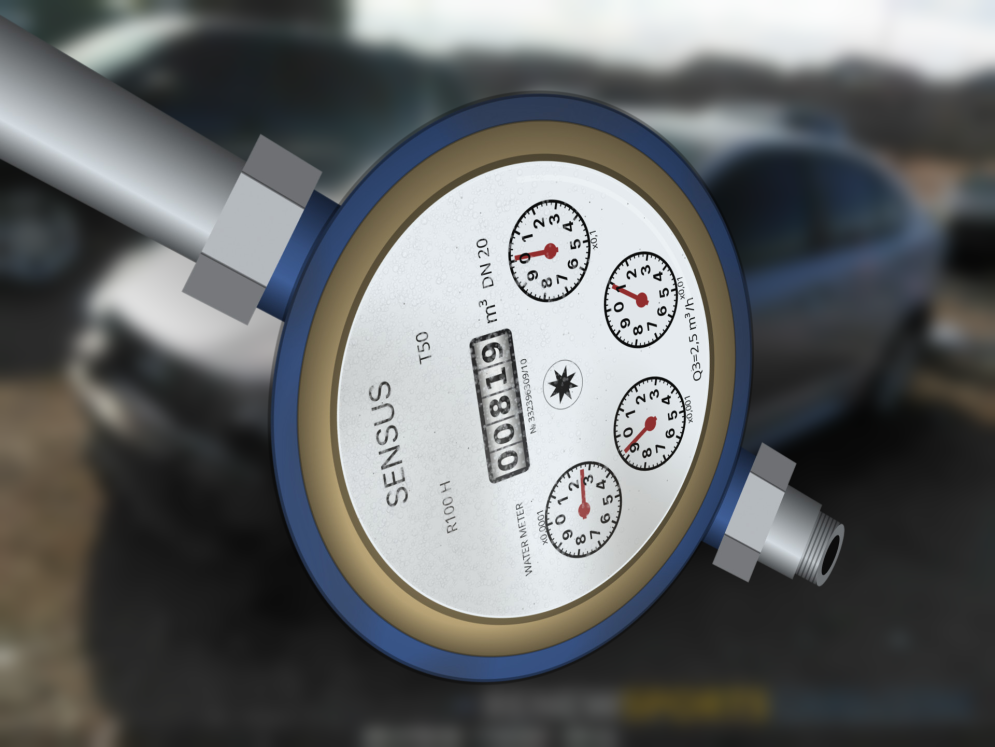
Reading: value=819.0092 unit=m³
